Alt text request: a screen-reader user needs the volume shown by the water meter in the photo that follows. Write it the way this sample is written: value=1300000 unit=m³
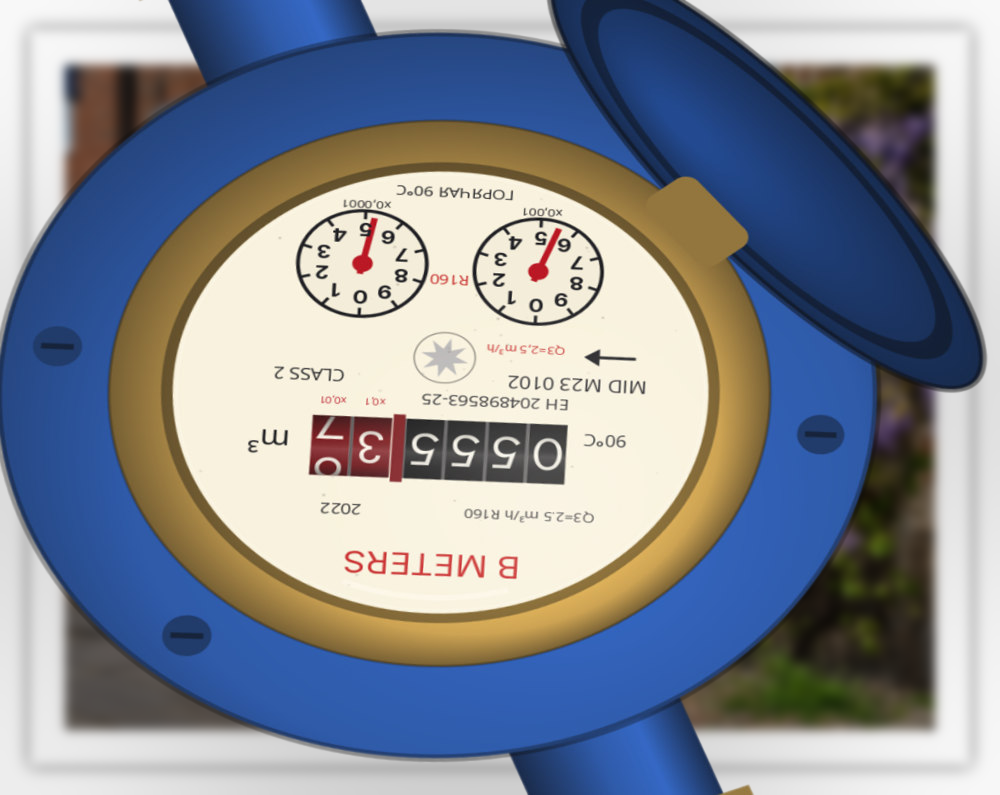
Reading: value=555.3655 unit=m³
